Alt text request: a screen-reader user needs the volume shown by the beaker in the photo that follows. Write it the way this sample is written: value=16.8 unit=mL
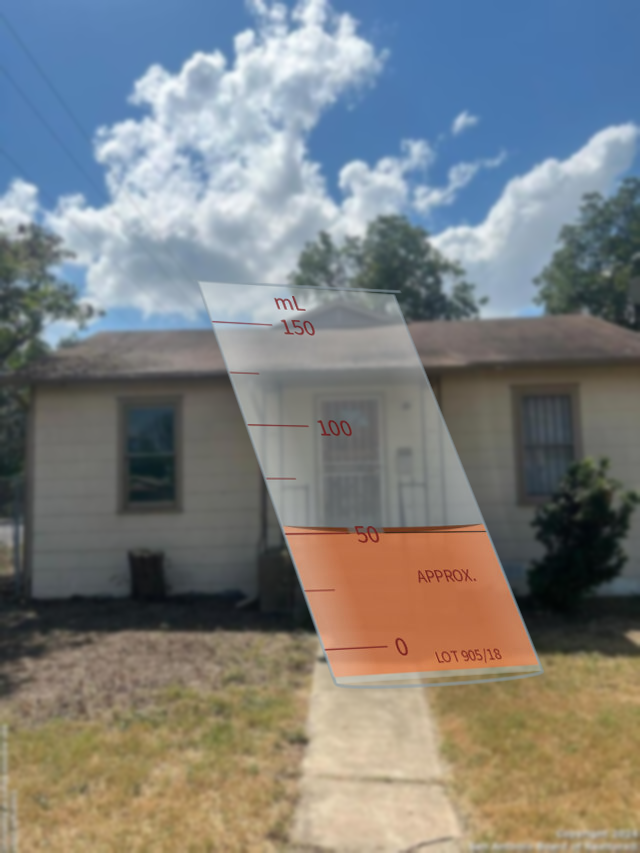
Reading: value=50 unit=mL
